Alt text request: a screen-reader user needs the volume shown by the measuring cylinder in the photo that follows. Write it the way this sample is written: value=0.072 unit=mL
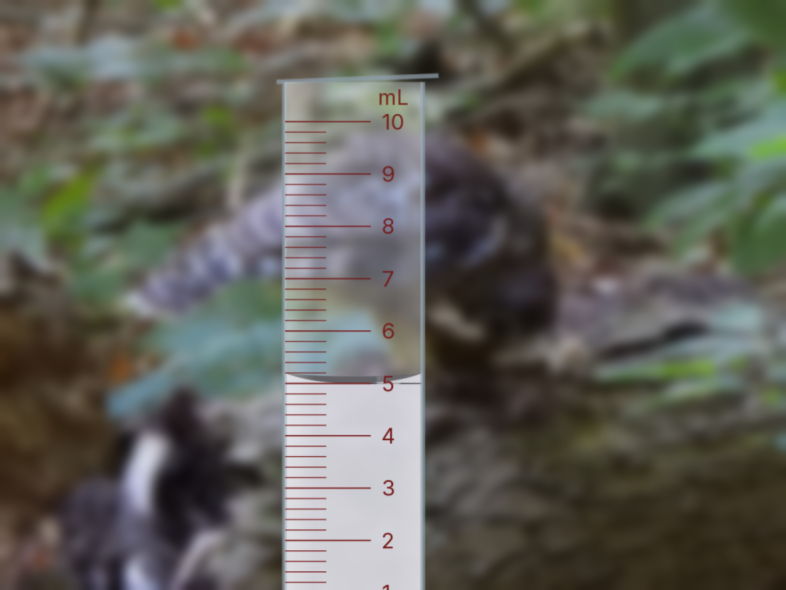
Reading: value=5 unit=mL
